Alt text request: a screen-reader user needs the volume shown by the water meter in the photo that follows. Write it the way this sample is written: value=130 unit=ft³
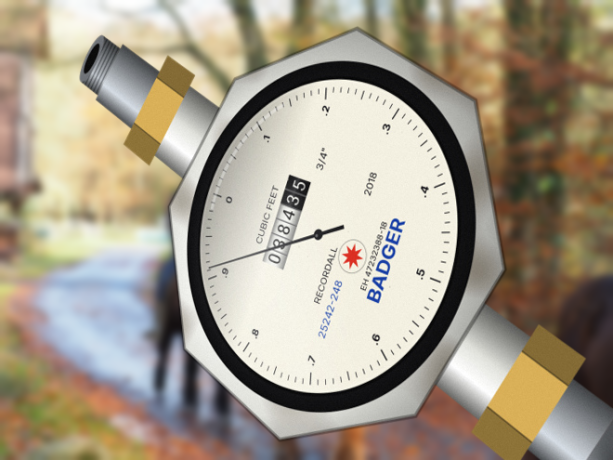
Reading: value=38434.91 unit=ft³
